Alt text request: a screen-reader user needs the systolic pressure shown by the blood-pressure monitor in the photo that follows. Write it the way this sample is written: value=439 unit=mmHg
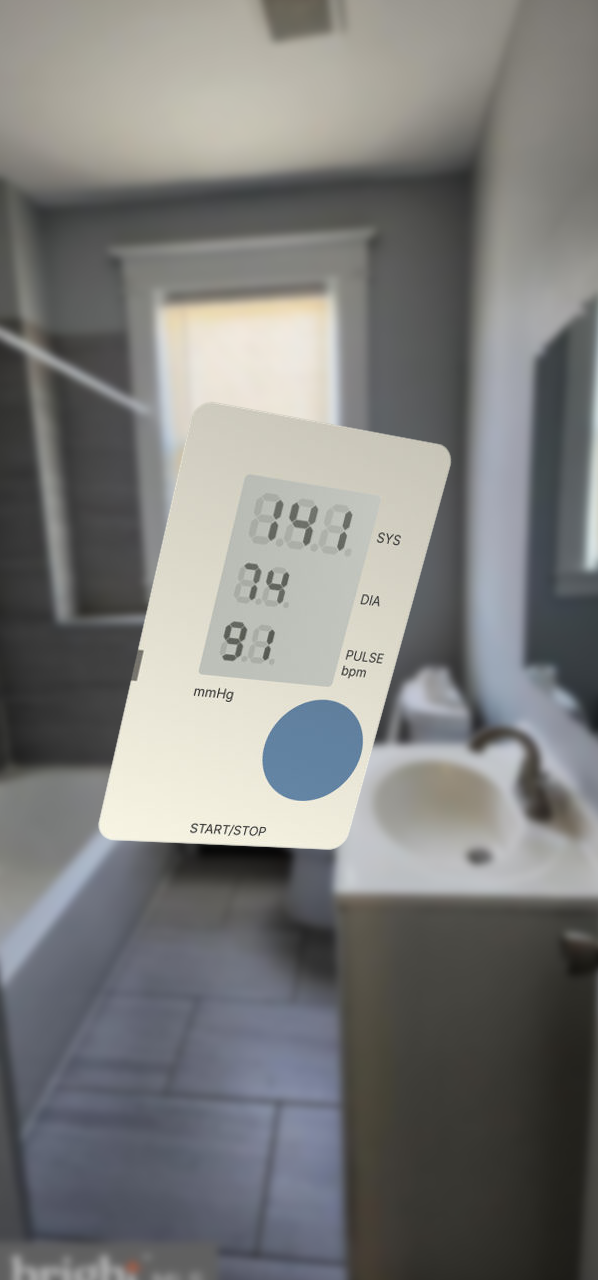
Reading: value=141 unit=mmHg
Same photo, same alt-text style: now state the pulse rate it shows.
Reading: value=91 unit=bpm
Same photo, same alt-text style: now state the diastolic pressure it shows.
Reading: value=74 unit=mmHg
